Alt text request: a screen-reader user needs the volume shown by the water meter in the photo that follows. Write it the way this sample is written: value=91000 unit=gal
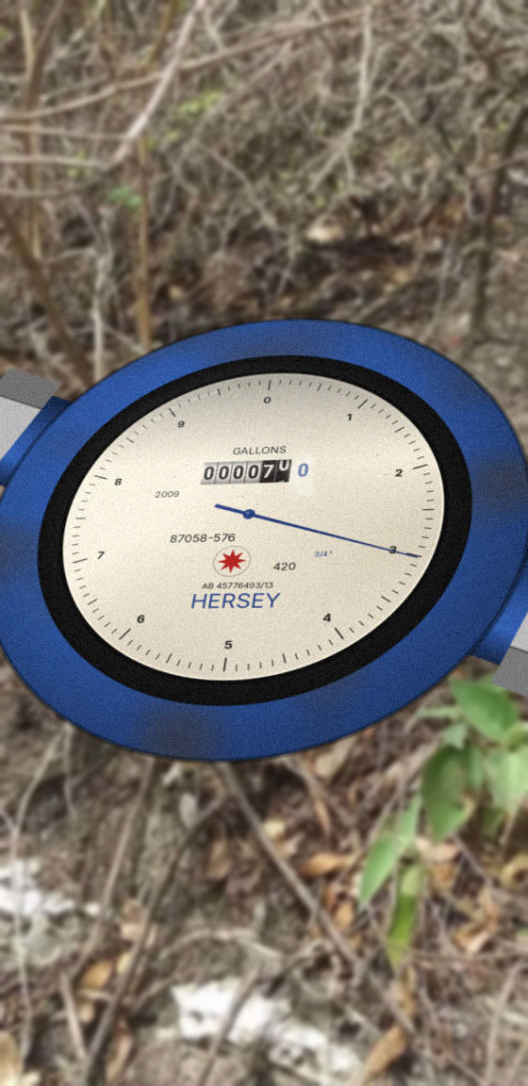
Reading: value=703.0 unit=gal
